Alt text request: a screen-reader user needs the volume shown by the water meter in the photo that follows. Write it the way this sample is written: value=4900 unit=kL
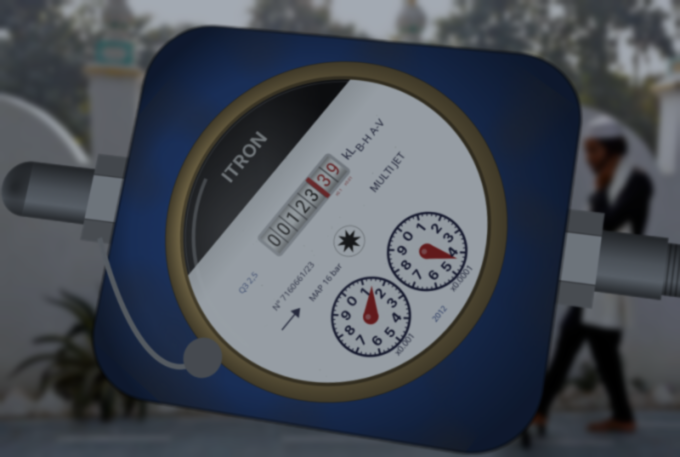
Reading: value=123.3914 unit=kL
